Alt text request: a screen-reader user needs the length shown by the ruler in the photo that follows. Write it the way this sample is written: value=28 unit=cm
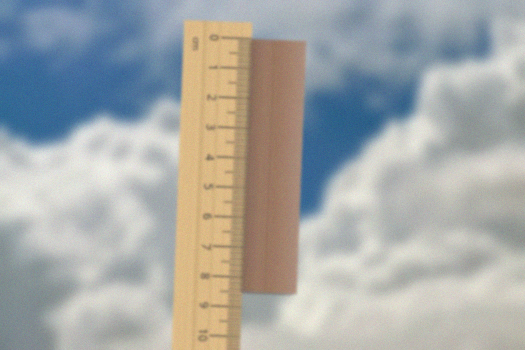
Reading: value=8.5 unit=cm
